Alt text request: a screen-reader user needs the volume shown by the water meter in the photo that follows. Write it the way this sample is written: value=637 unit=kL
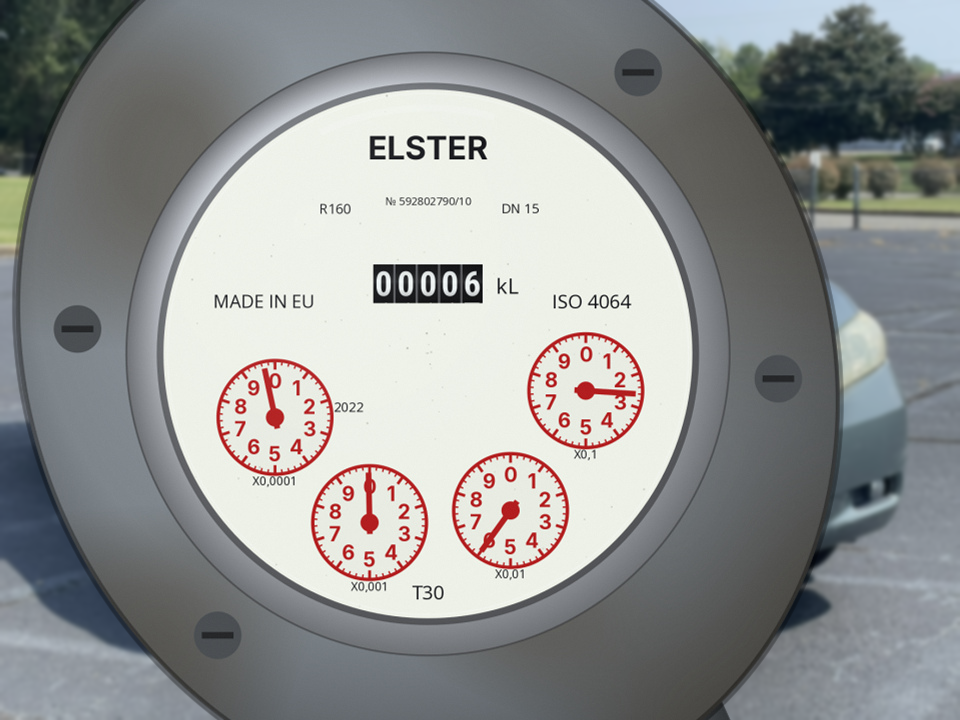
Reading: value=6.2599 unit=kL
